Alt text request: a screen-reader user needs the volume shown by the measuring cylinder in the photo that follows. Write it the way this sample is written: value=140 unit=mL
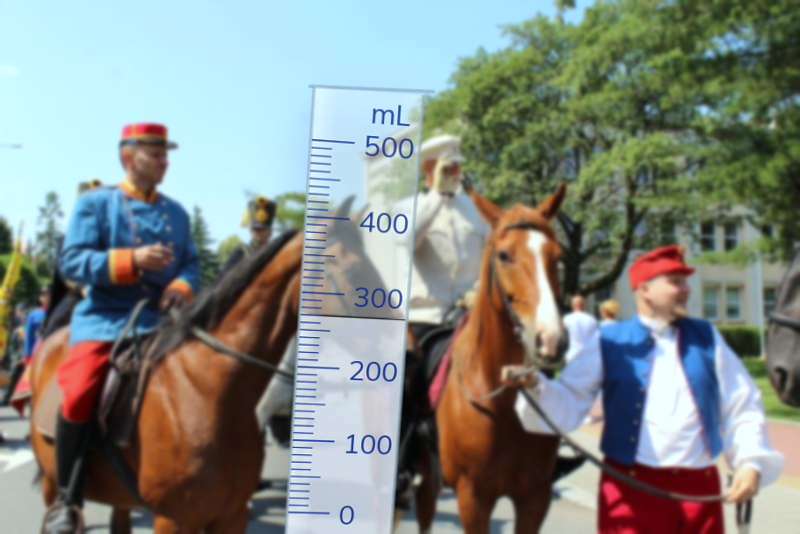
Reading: value=270 unit=mL
